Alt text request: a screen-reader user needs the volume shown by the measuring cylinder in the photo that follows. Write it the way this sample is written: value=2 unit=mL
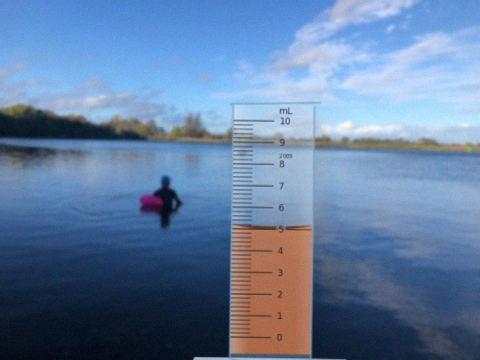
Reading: value=5 unit=mL
